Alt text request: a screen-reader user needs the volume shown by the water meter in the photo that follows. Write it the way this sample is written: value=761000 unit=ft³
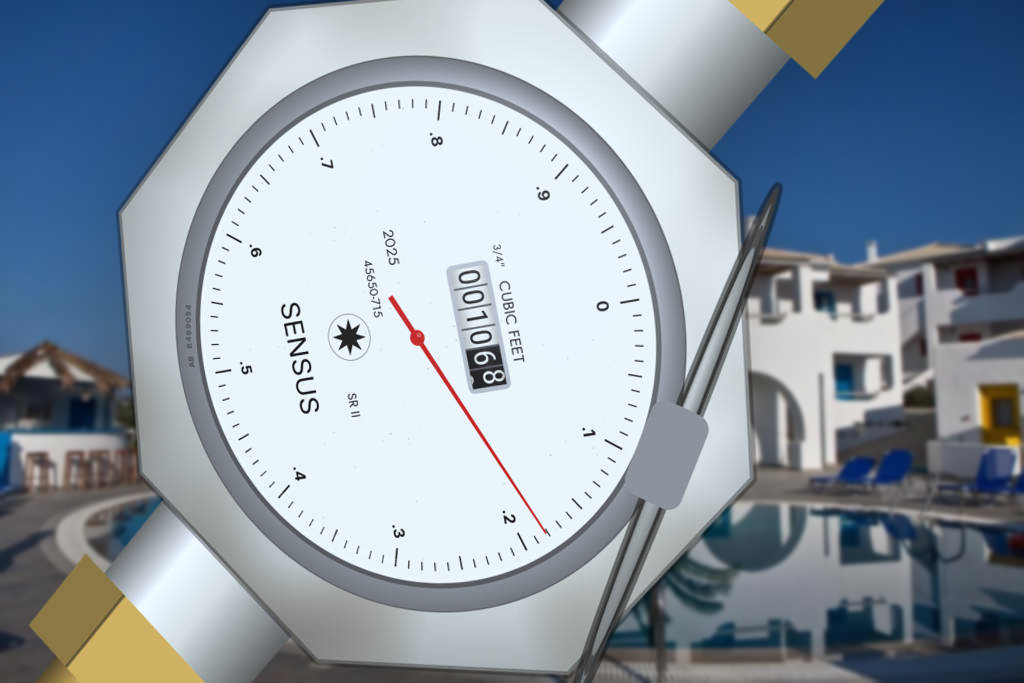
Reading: value=1068.18 unit=ft³
